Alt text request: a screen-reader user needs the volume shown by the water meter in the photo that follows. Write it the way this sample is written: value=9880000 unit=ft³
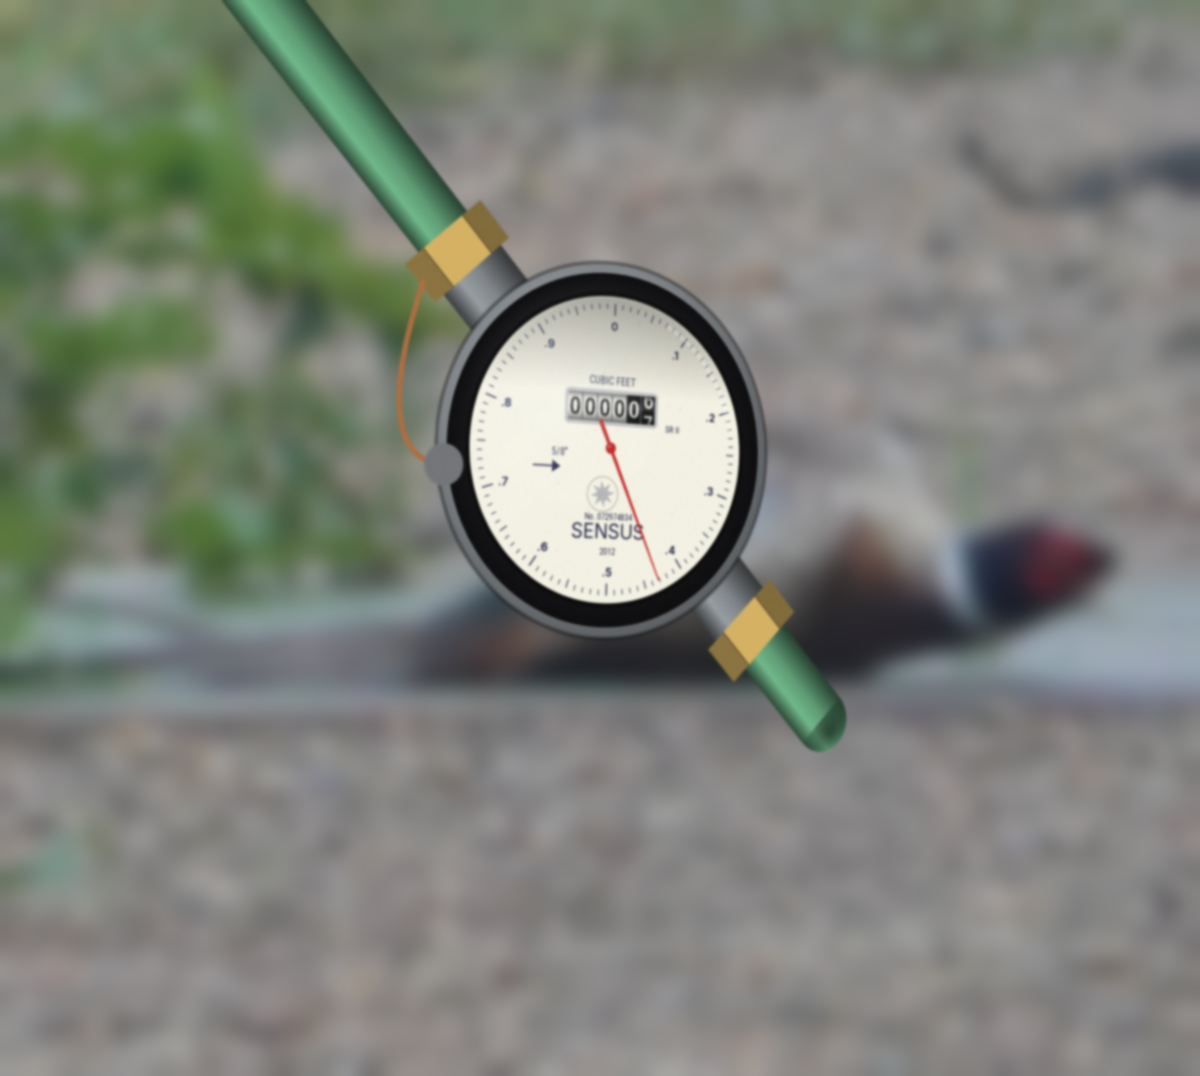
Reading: value=6.43 unit=ft³
